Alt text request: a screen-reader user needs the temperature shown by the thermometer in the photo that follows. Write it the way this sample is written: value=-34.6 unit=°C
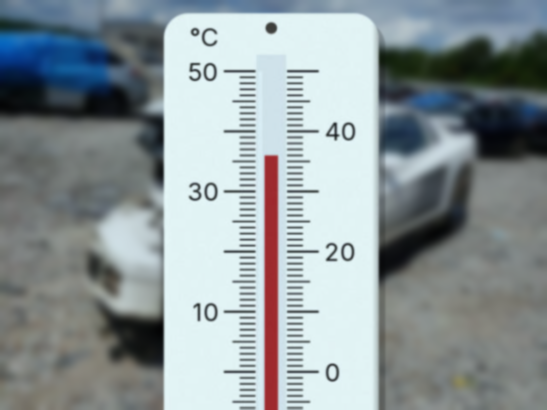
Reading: value=36 unit=°C
